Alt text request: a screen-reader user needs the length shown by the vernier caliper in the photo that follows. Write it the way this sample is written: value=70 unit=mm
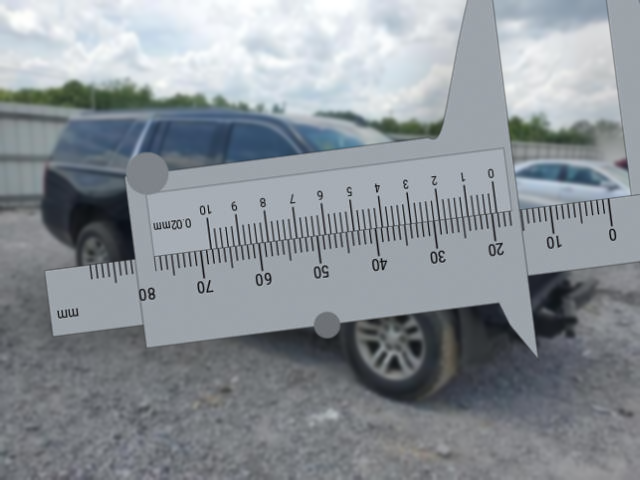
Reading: value=19.2 unit=mm
